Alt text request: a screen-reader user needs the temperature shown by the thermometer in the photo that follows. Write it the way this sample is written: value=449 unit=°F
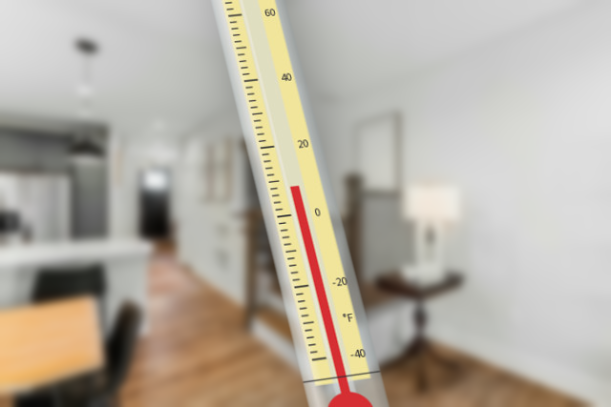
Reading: value=8 unit=°F
